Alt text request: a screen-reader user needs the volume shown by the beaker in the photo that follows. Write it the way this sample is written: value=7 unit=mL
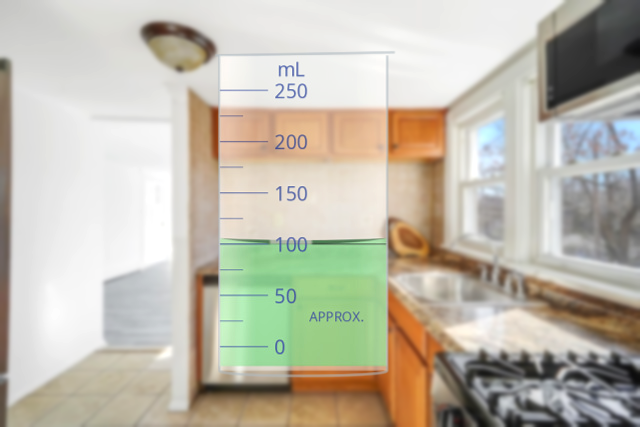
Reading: value=100 unit=mL
